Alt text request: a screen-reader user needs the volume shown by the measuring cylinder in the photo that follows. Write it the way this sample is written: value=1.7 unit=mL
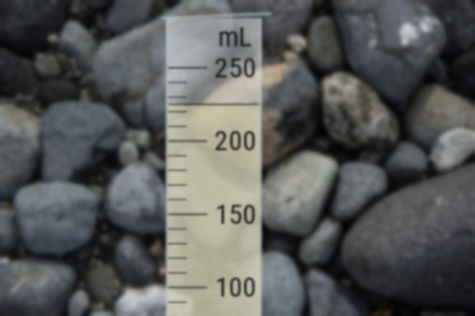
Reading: value=225 unit=mL
